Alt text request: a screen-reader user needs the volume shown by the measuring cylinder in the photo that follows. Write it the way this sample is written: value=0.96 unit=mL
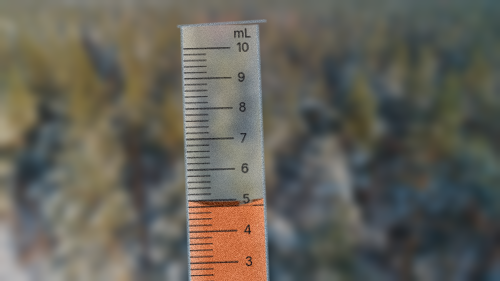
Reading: value=4.8 unit=mL
